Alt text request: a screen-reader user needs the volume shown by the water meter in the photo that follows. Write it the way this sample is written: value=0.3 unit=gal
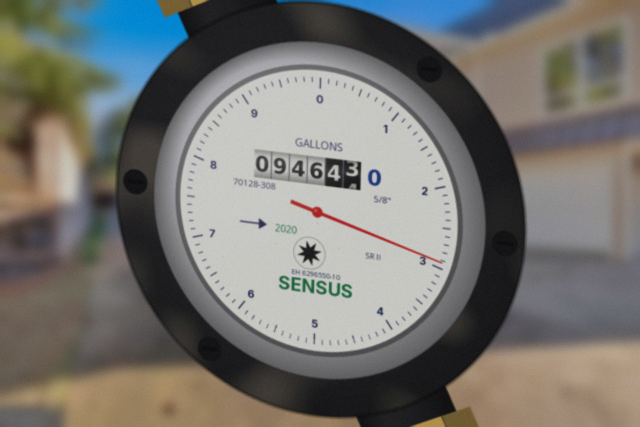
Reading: value=946432.9 unit=gal
